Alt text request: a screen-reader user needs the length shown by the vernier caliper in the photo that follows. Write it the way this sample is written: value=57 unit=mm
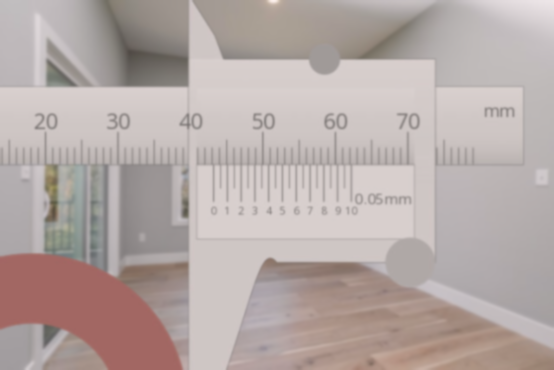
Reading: value=43.2 unit=mm
